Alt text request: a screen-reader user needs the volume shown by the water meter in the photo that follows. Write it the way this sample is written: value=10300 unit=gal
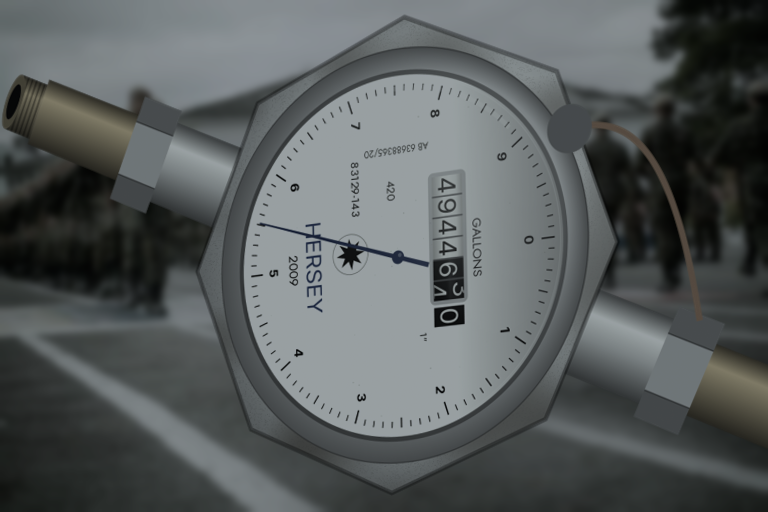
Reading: value=4944635.5 unit=gal
